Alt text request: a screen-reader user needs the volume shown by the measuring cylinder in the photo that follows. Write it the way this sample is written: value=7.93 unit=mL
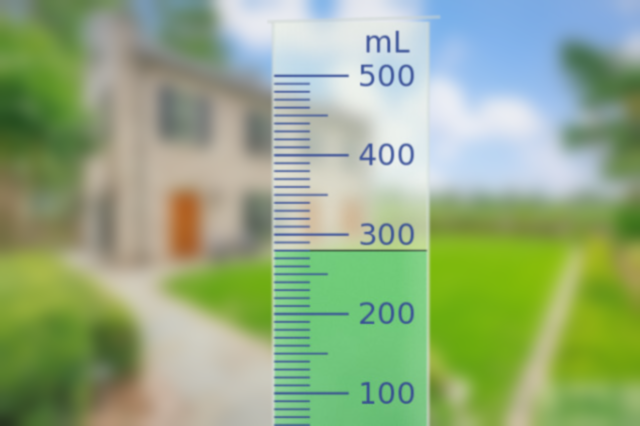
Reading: value=280 unit=mL
